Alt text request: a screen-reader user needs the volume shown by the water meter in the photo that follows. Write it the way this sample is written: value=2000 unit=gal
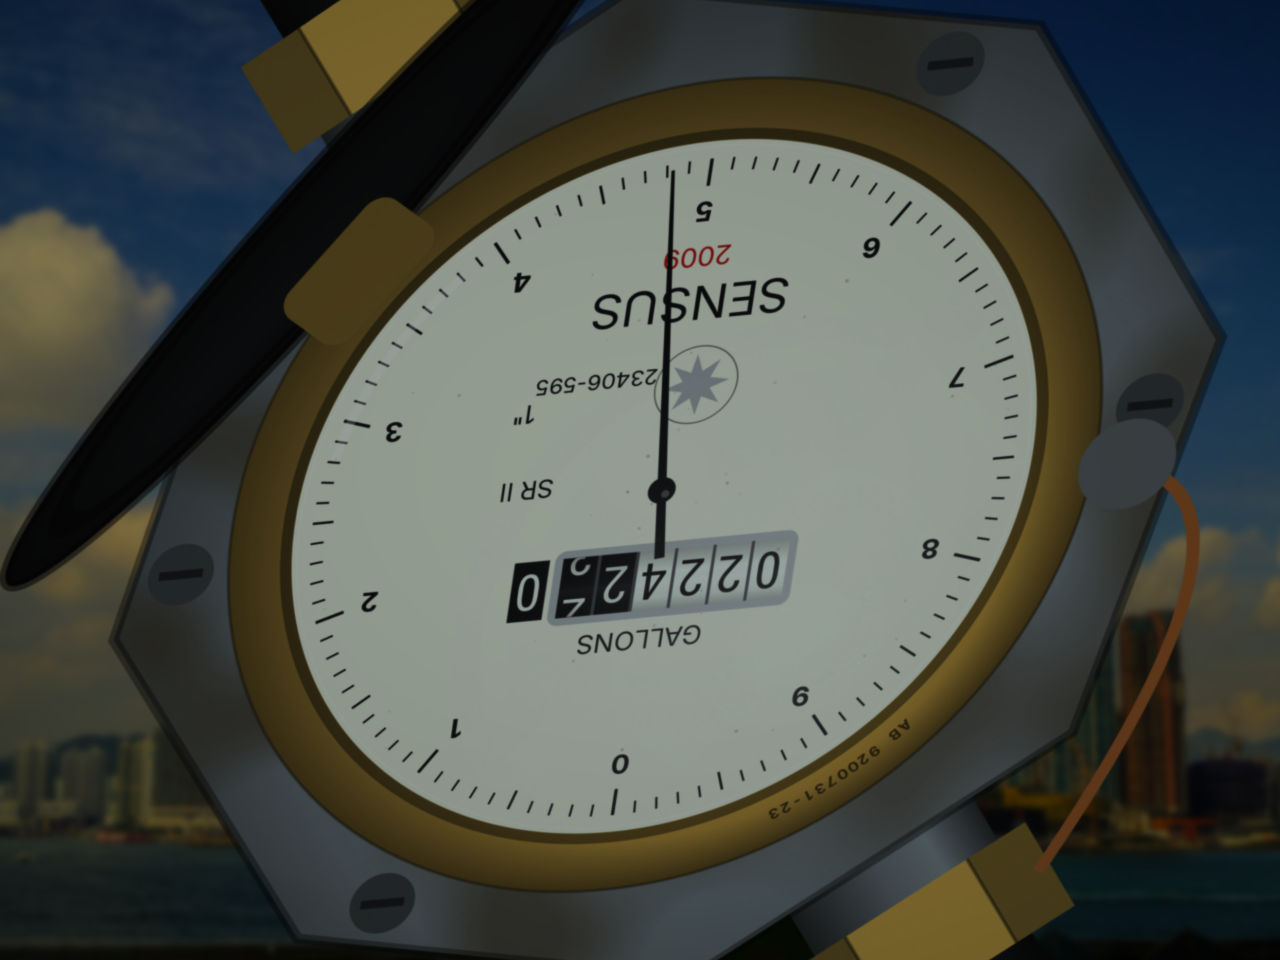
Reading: value=224224.8 unit=gal
